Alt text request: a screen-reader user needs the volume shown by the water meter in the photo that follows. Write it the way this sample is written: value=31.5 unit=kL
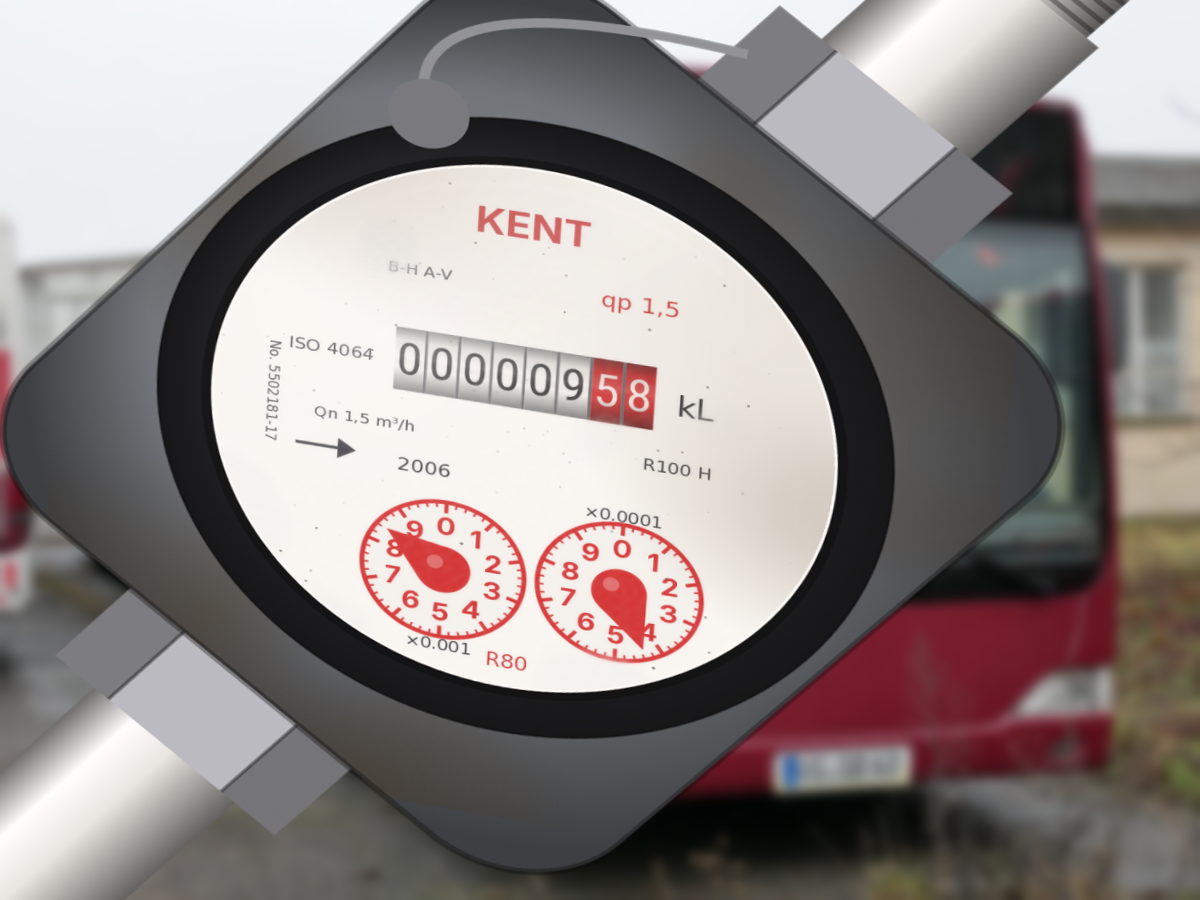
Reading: value=9.5884 unit=kL
